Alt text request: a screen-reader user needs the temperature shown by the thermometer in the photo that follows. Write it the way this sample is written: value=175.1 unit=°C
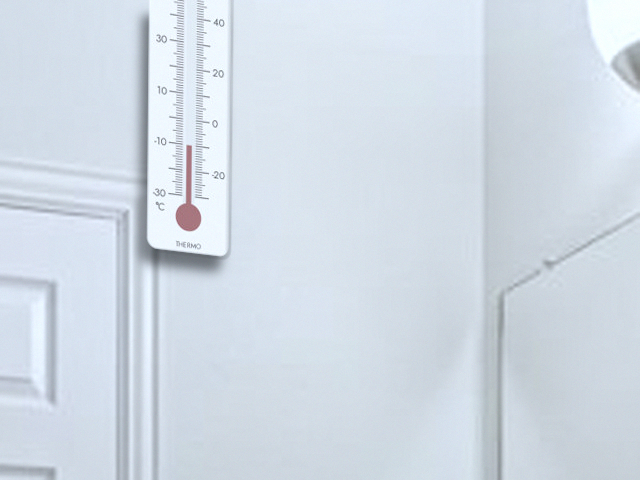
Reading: value=-10 unit=°C
